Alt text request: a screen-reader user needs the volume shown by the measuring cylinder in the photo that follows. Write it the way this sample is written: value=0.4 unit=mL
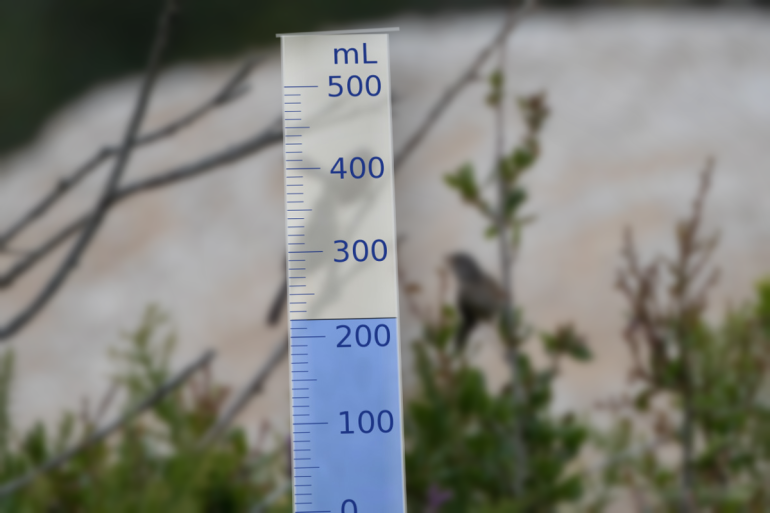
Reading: value=220 unit=mL
